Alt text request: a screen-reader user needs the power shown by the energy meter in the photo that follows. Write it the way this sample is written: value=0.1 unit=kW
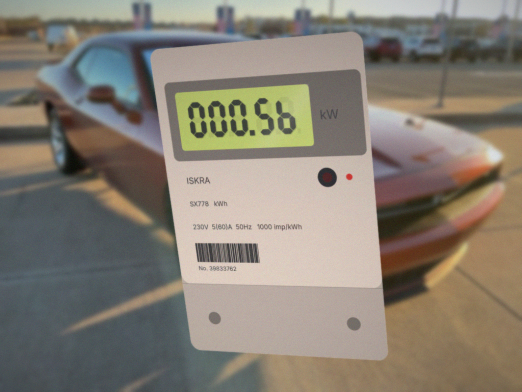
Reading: value=0.56 unit=kW
